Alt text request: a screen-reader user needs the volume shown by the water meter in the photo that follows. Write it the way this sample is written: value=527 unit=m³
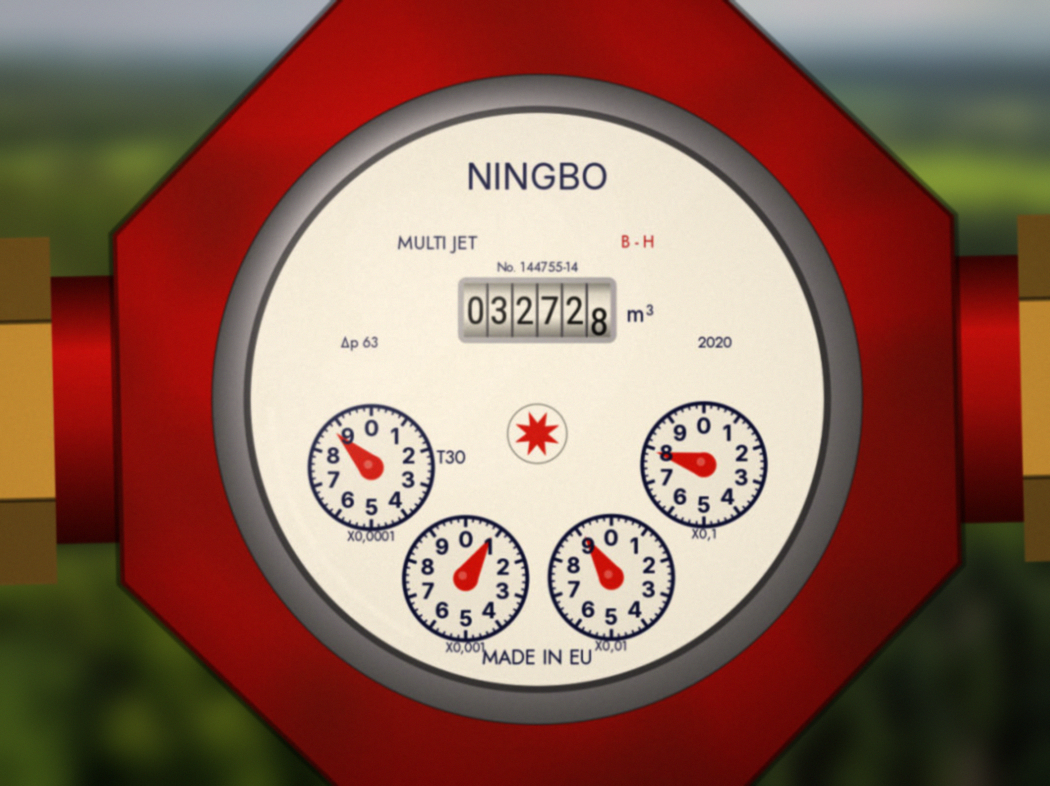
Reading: value=32727.7908 unit=m³
